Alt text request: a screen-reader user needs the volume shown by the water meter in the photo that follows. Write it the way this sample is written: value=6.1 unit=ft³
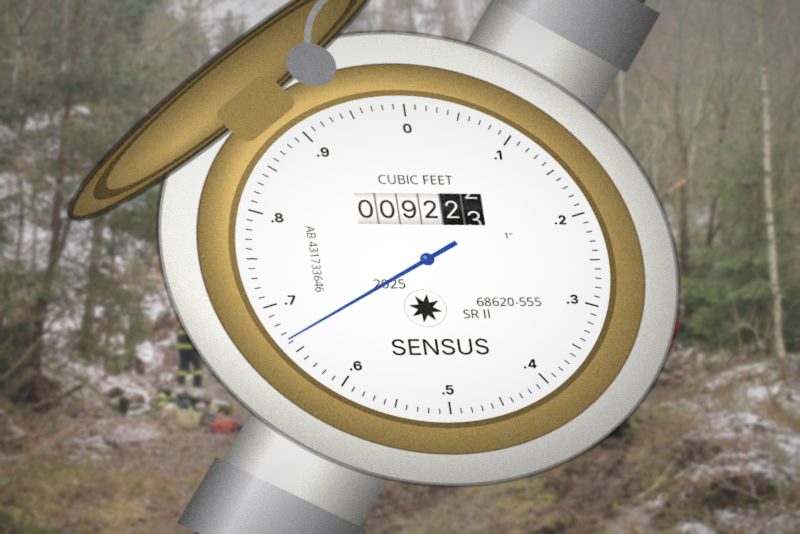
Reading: value=9222.66 unit=ft³
